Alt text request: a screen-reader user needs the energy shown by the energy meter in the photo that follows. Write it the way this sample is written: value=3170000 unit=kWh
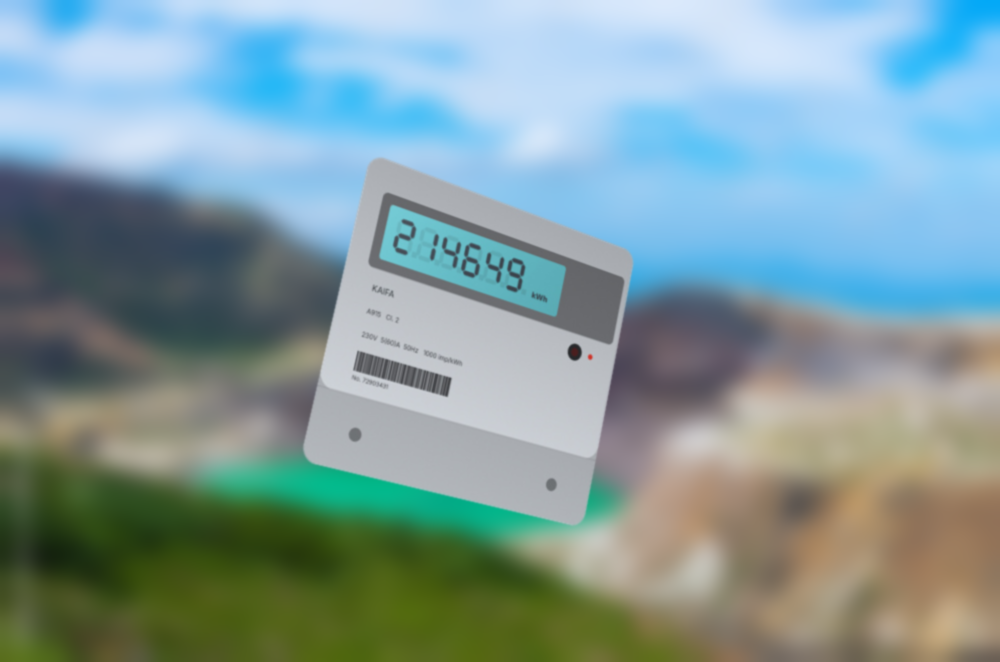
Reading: value=214649 unit=kWh
